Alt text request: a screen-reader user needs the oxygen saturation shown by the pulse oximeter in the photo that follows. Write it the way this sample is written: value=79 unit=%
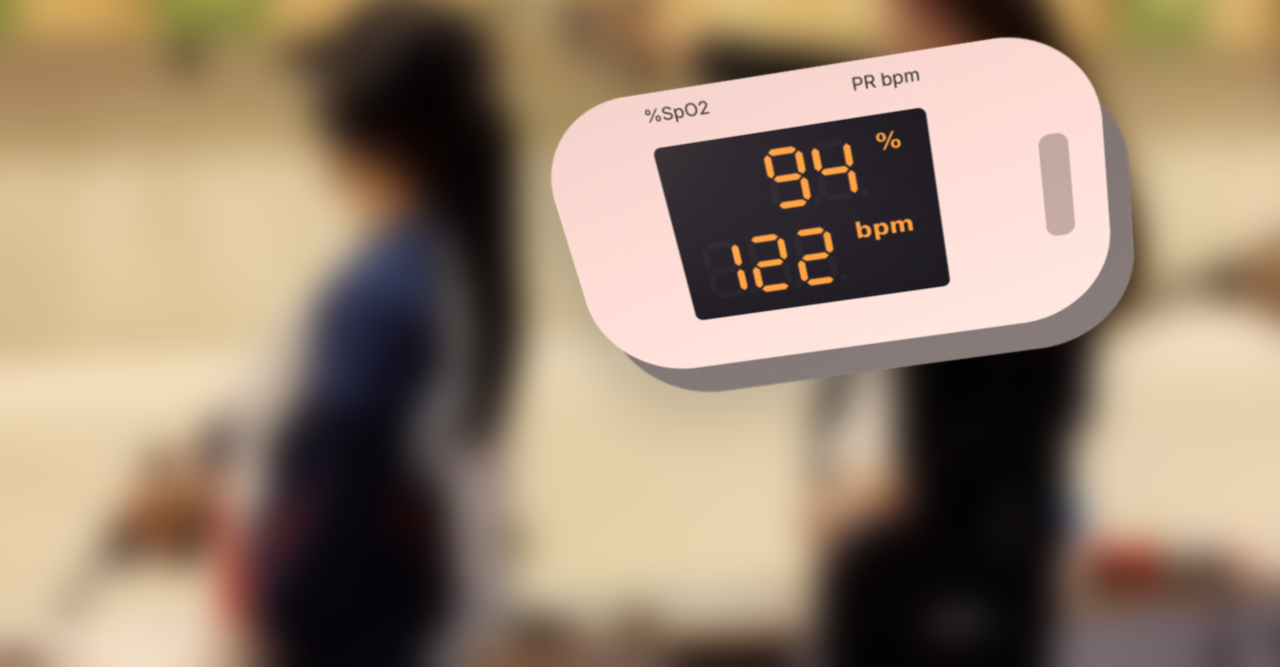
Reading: value=94 unit=%
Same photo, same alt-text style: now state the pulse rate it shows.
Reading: value=122 unit=bpm
